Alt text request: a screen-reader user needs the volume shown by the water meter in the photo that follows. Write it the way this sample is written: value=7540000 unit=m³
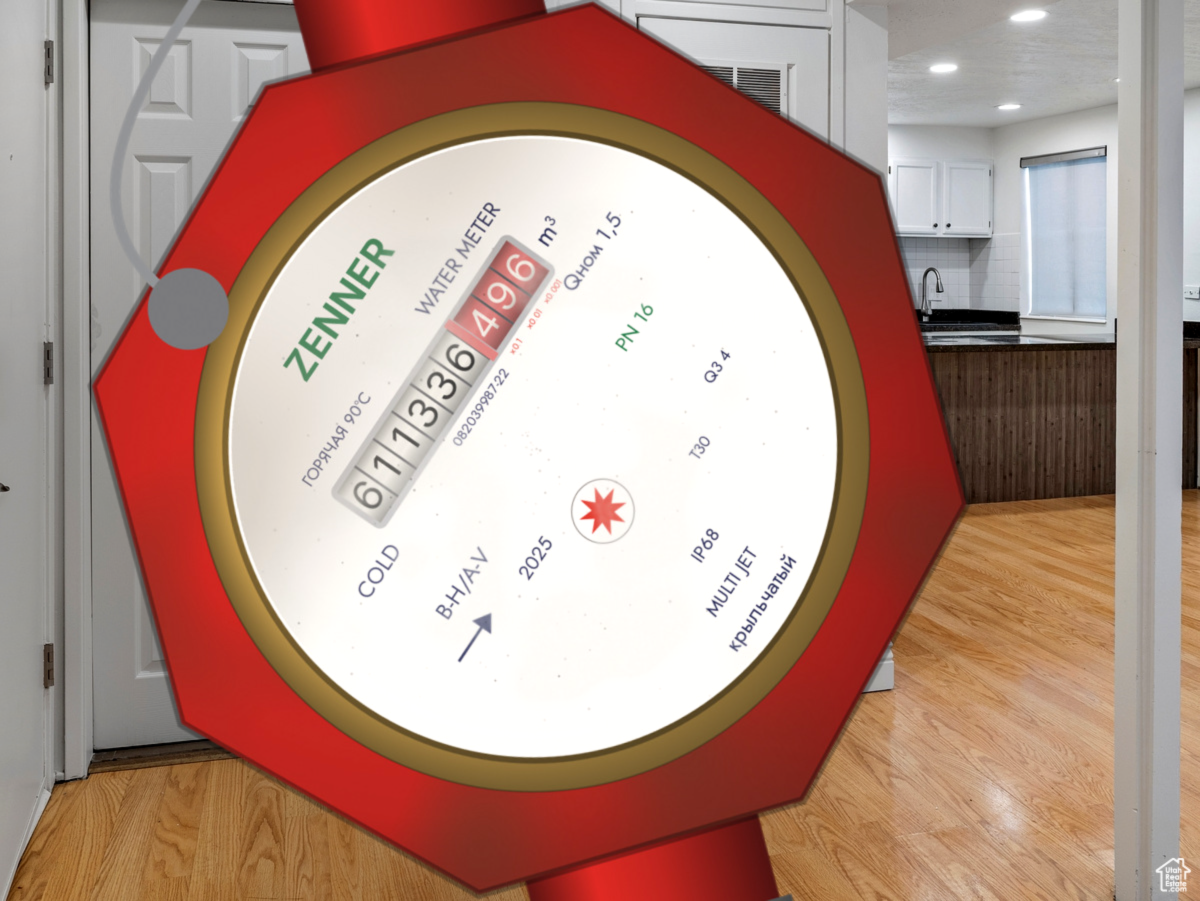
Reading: value=611336.496 unit=m³
